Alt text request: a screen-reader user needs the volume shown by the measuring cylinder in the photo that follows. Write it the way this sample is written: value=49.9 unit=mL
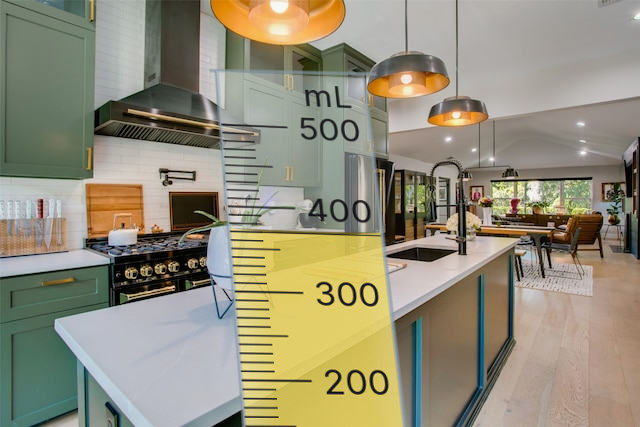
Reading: value=370 unit=mL
